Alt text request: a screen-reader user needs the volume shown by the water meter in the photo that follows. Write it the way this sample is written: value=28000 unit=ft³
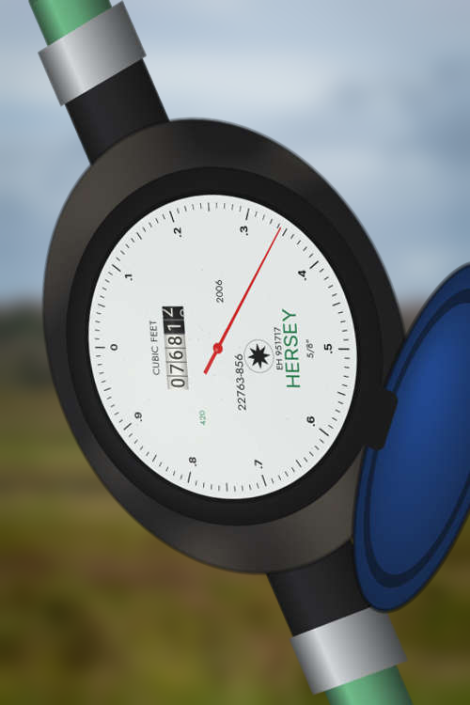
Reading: value=76812.34 unit=ft³
